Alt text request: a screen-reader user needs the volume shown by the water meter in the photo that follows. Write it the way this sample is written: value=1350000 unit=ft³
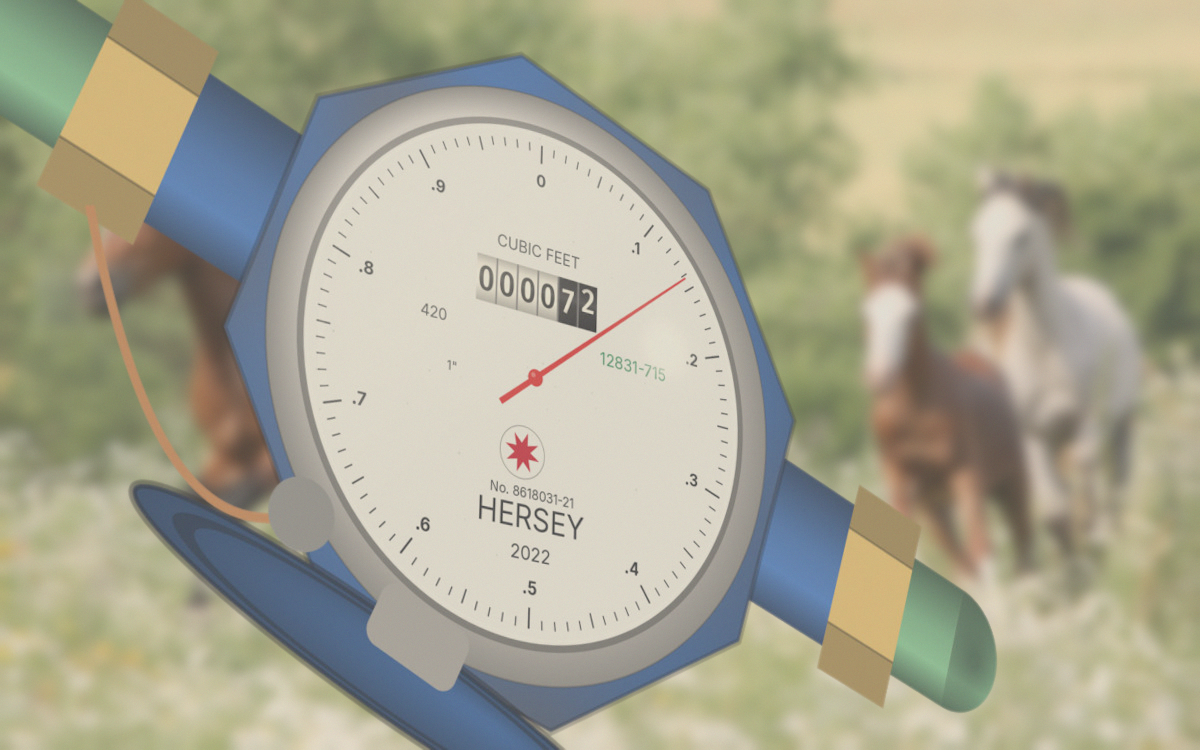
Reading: value=72.14 unit=ft³
